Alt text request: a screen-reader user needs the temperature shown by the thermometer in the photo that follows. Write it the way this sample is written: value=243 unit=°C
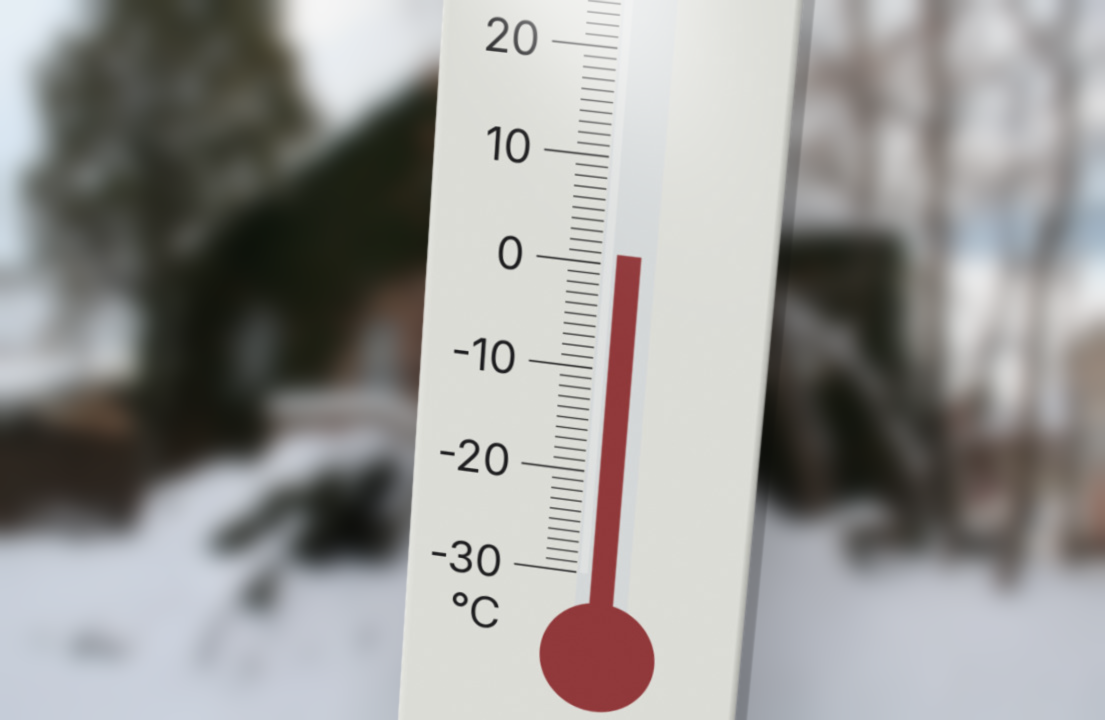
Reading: value=1 unit=°C
